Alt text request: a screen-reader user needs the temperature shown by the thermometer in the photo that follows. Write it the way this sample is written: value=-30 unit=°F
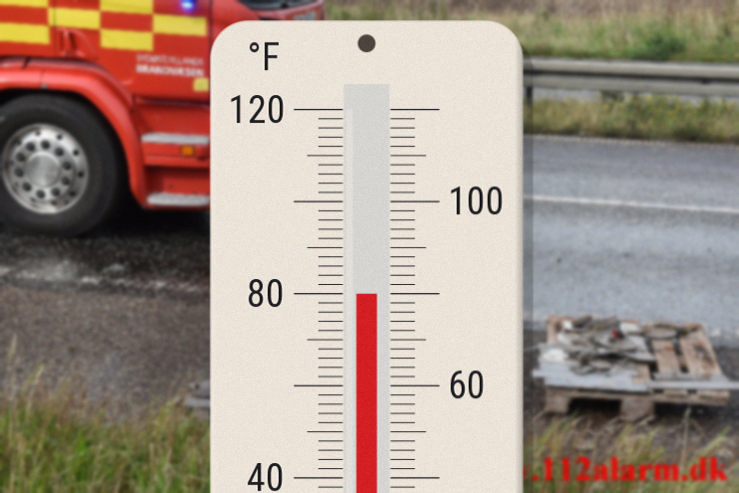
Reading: value=80 unit=°F
